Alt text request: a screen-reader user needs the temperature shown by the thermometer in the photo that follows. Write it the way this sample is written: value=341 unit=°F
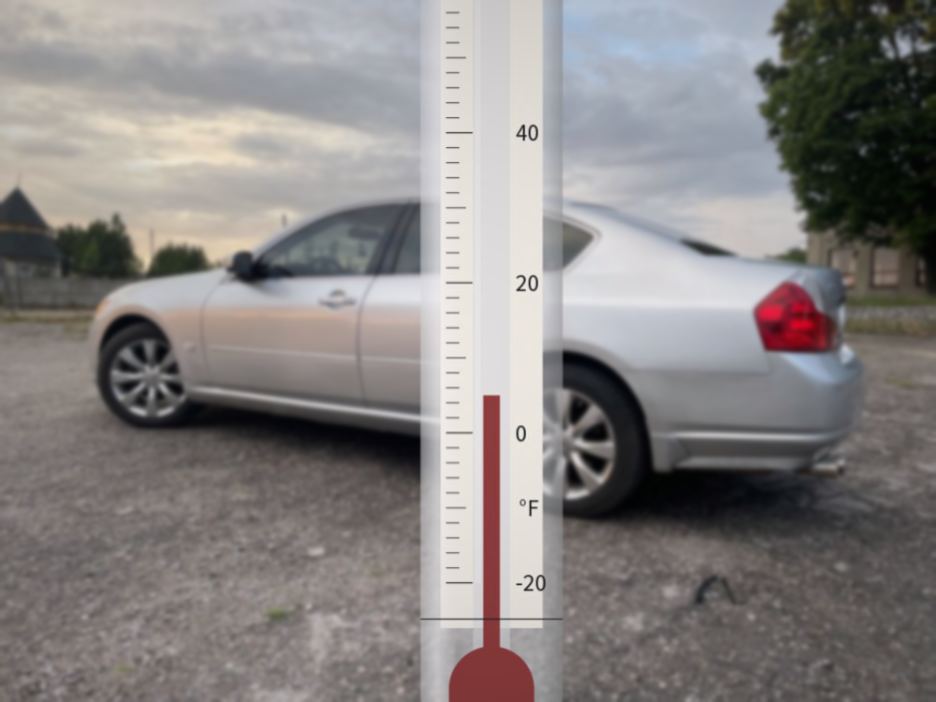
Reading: value=5 unit=°F
